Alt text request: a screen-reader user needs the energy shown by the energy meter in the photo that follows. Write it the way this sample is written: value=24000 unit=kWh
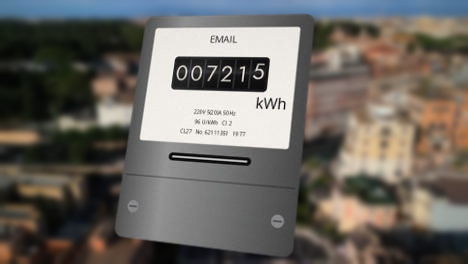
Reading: value=7215 unit=kWh
